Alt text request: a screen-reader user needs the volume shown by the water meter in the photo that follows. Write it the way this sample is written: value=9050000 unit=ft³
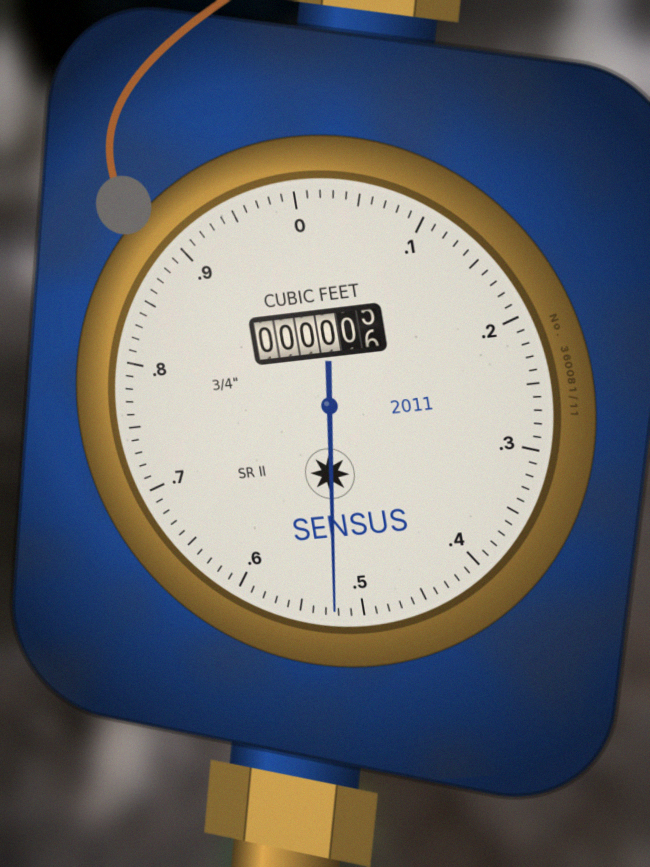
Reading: value=5.52 unit=ft³
